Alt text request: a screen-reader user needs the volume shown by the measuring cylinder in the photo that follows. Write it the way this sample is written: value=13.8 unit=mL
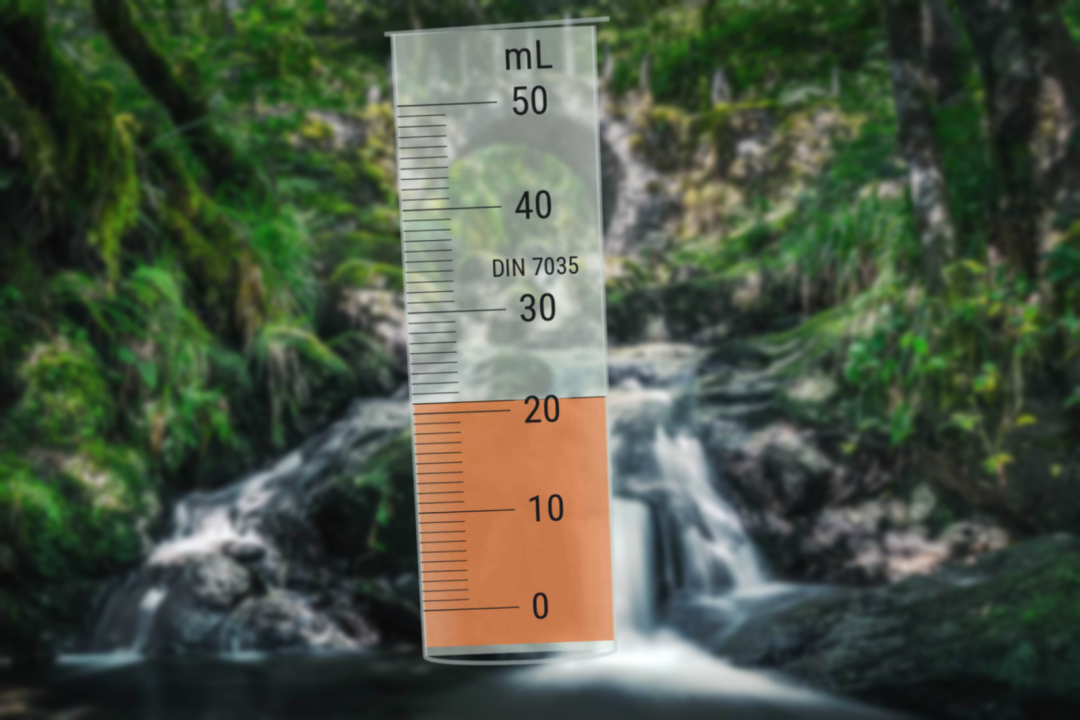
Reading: value=21 unit=mL
